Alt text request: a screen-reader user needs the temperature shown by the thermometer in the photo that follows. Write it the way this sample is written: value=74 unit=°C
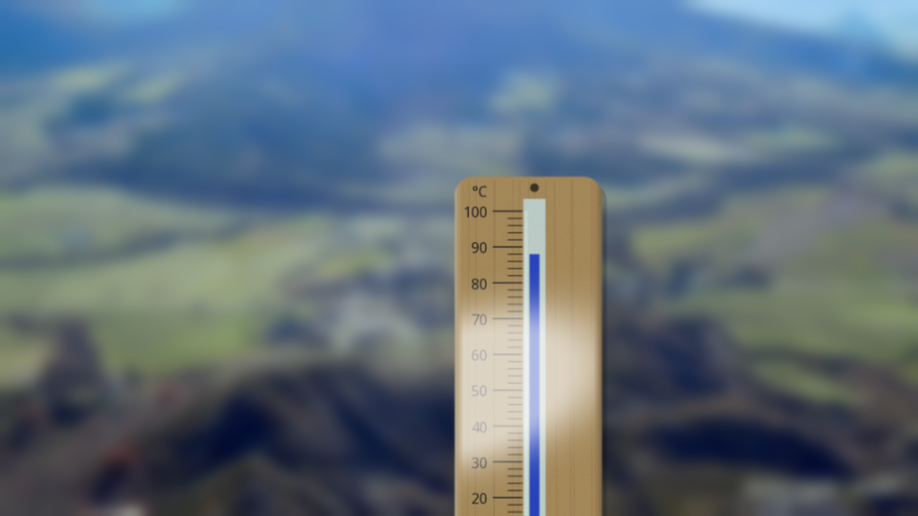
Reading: value=88 unit=°C
